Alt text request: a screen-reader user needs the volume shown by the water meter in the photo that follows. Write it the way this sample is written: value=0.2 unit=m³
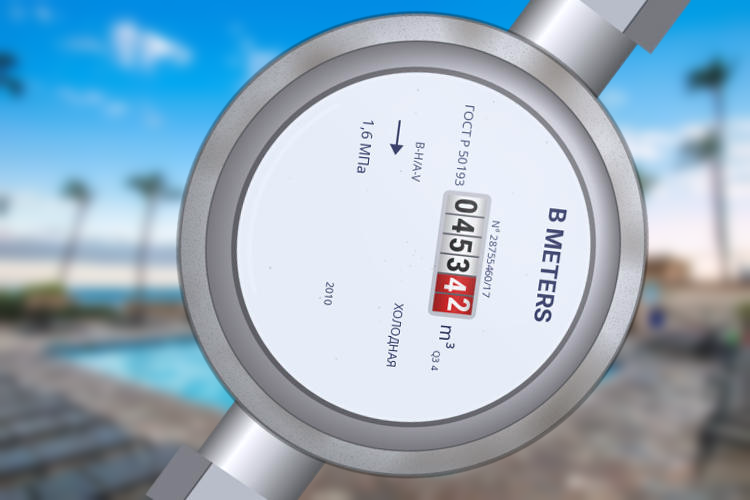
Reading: value=453.42 unit=m³
